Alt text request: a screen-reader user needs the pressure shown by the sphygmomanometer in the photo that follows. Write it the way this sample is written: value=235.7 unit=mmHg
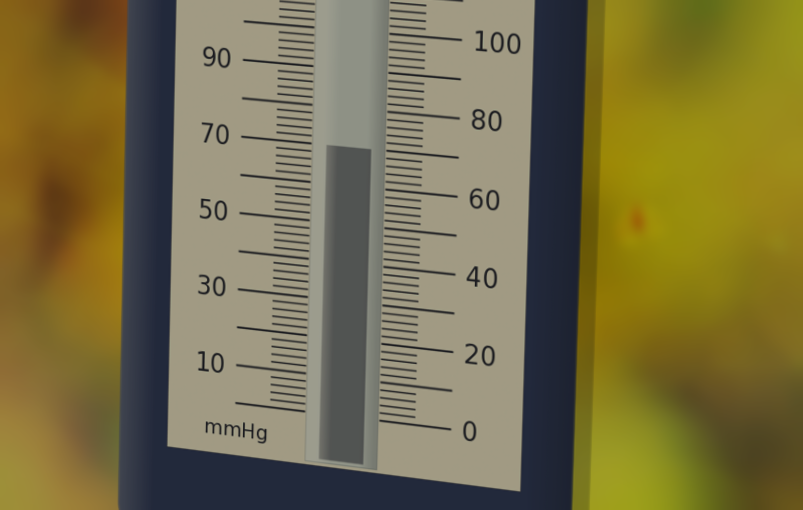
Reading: value=70 unit=mmHg
